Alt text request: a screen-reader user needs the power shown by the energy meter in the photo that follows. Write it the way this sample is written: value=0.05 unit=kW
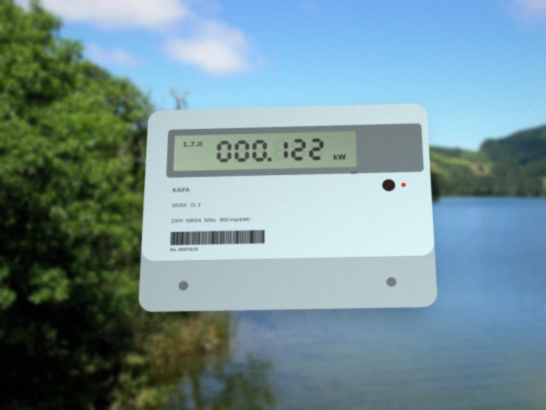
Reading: value=0.122 unit=kW
